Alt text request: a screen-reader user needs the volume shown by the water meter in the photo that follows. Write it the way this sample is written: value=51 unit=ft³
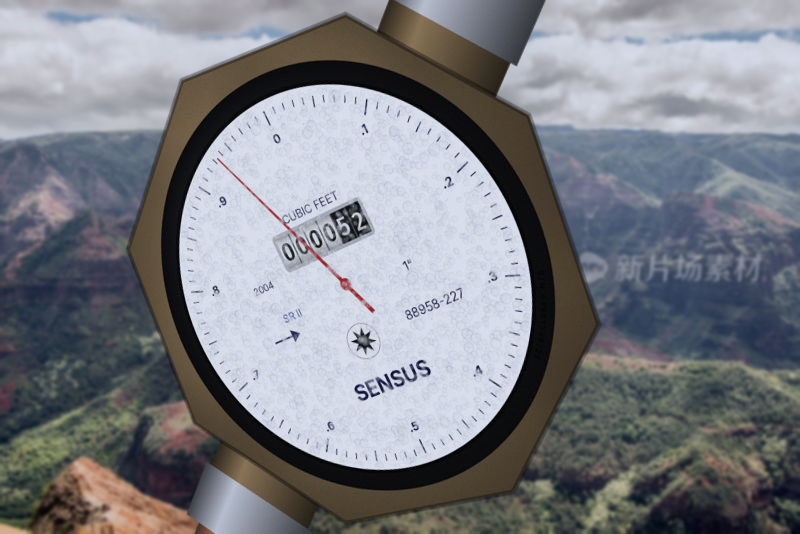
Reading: value=51.93 unit=ft³
